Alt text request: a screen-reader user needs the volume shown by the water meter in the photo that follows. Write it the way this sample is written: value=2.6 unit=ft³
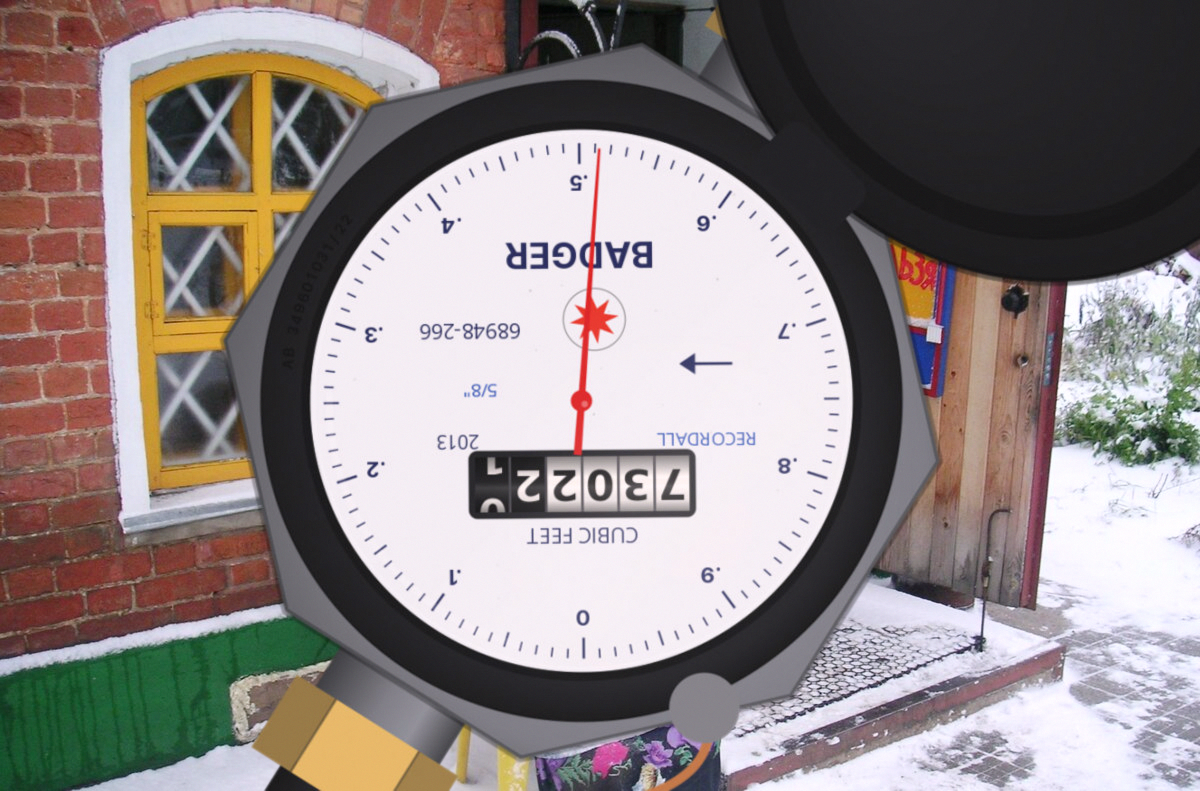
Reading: value=730220.51 unit=ft³
